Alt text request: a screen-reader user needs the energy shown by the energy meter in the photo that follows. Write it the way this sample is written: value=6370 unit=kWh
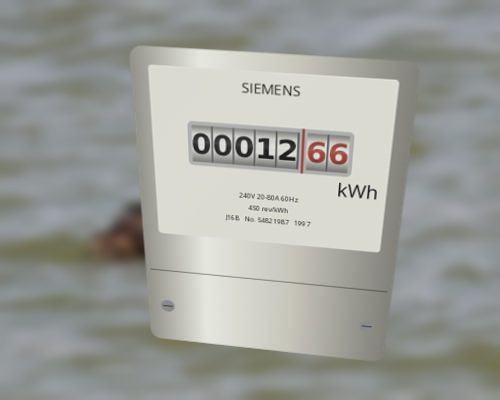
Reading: value=12.66 unit=kWh
